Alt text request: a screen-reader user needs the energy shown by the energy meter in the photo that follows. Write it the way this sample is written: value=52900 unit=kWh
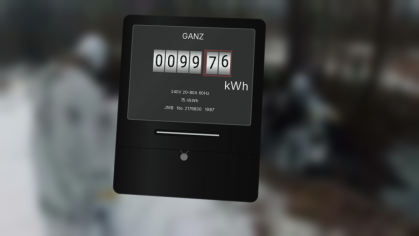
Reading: value=99.76 unit=kWh
